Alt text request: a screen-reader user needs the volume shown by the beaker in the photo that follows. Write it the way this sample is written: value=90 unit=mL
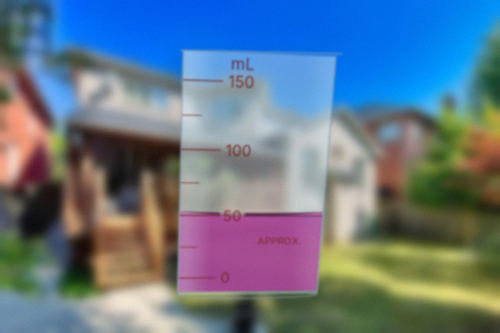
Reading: value=50 unit=mL
